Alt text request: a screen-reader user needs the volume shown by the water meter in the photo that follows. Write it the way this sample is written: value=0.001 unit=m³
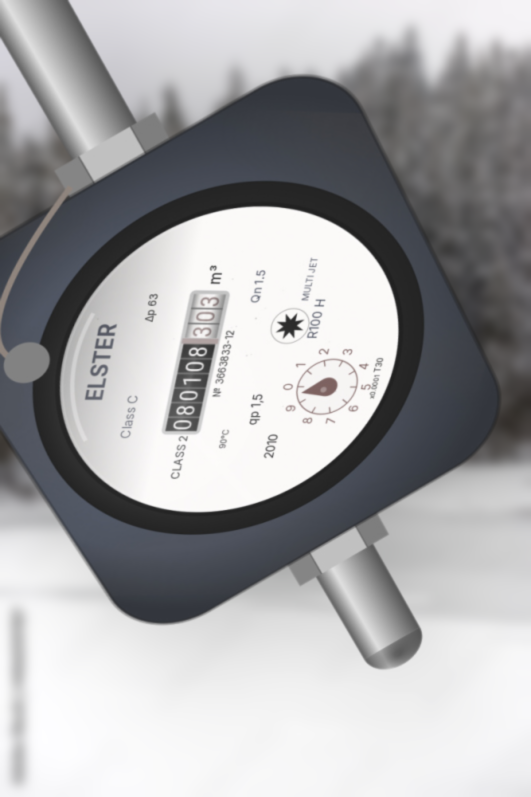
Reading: value=80108.3029 unit=m³
